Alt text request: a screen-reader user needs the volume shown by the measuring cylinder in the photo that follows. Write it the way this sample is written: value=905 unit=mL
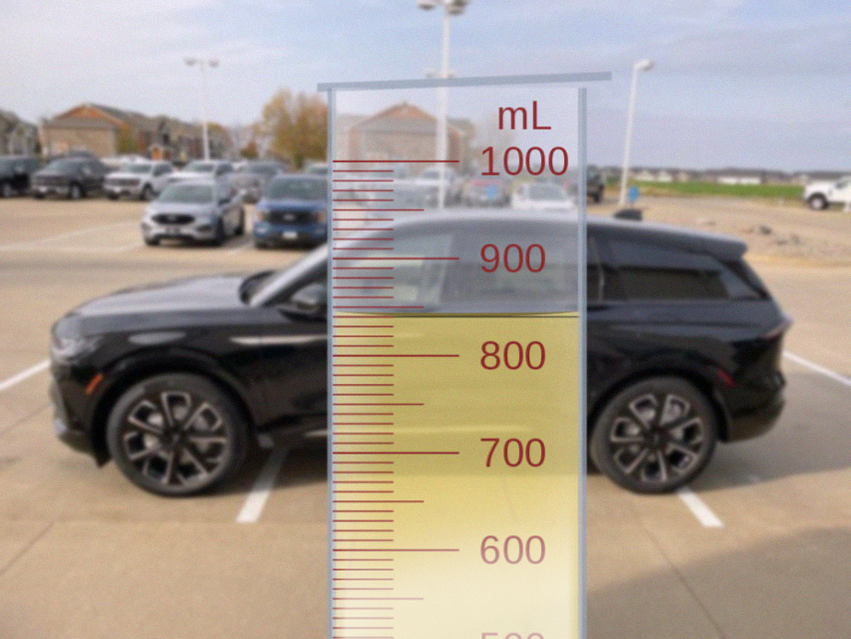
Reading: value=840 unit=mL
